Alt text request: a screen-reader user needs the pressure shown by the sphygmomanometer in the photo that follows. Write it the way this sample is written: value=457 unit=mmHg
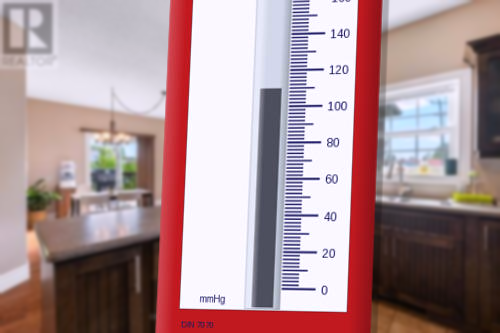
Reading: value=110 unit=mmHg
